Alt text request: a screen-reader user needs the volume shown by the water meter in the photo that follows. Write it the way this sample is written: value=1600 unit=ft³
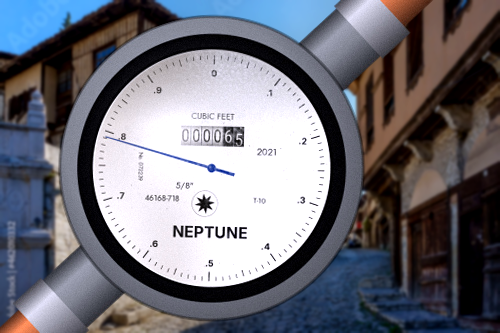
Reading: value=64.79 unit=ft³
